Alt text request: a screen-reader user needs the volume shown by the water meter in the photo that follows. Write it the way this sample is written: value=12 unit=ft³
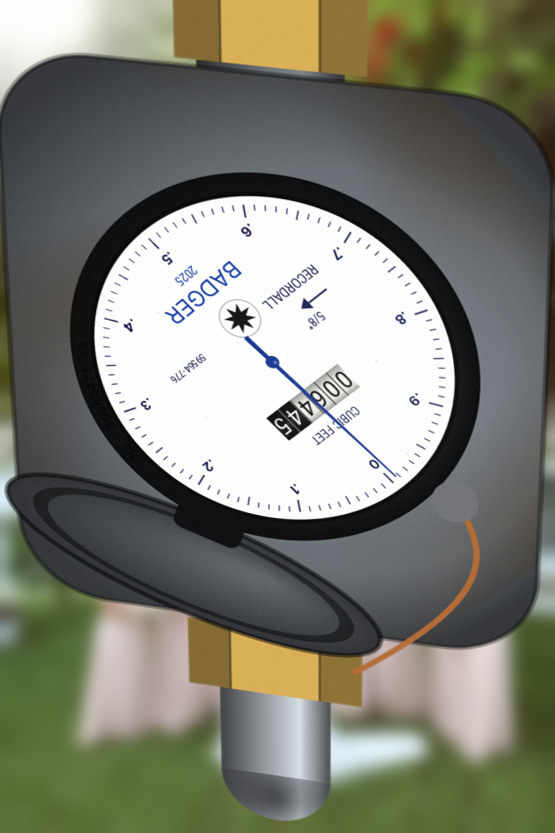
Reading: value=6444.99 unit=ft³
